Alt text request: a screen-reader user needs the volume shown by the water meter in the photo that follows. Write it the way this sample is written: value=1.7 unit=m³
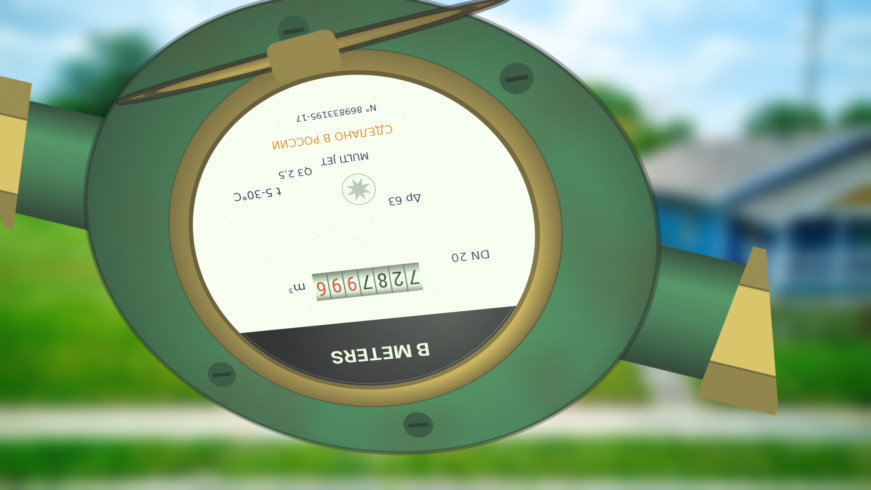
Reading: value=7287.996 unit=m³
